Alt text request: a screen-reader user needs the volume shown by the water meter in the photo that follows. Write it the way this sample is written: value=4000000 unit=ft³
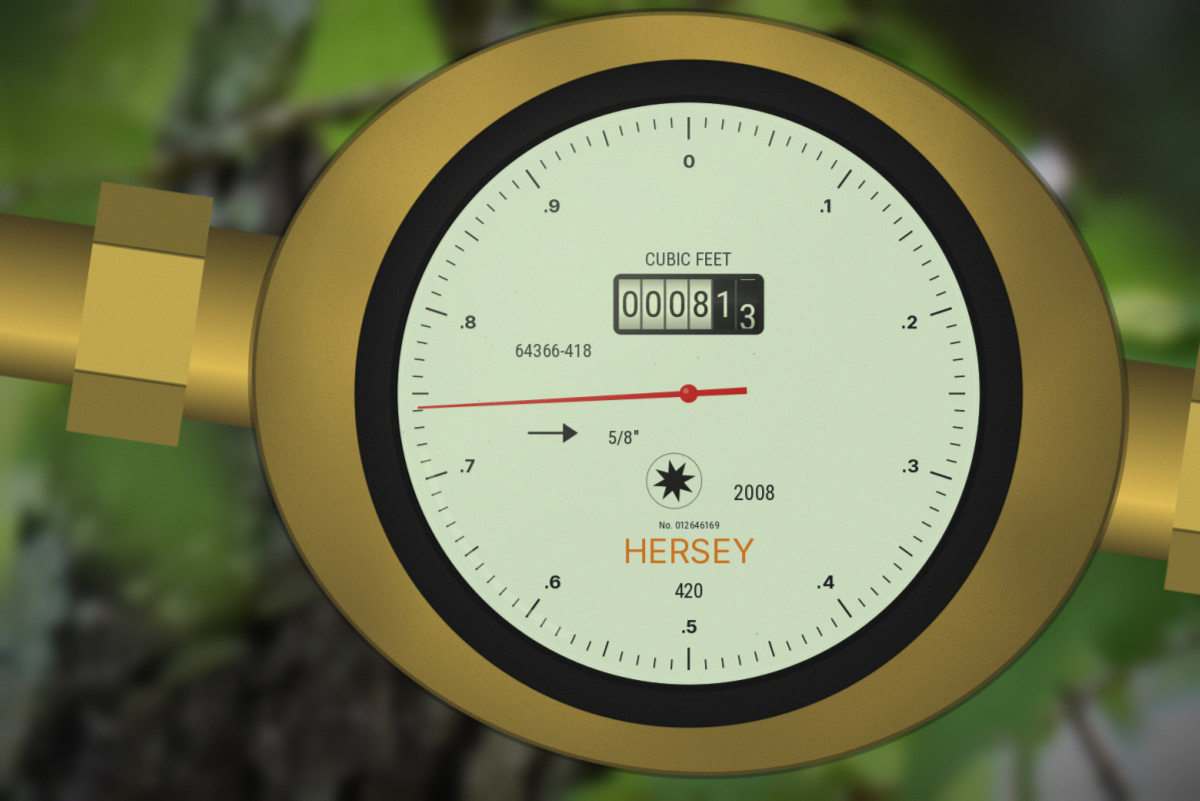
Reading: value=812.74 unit=ft³
